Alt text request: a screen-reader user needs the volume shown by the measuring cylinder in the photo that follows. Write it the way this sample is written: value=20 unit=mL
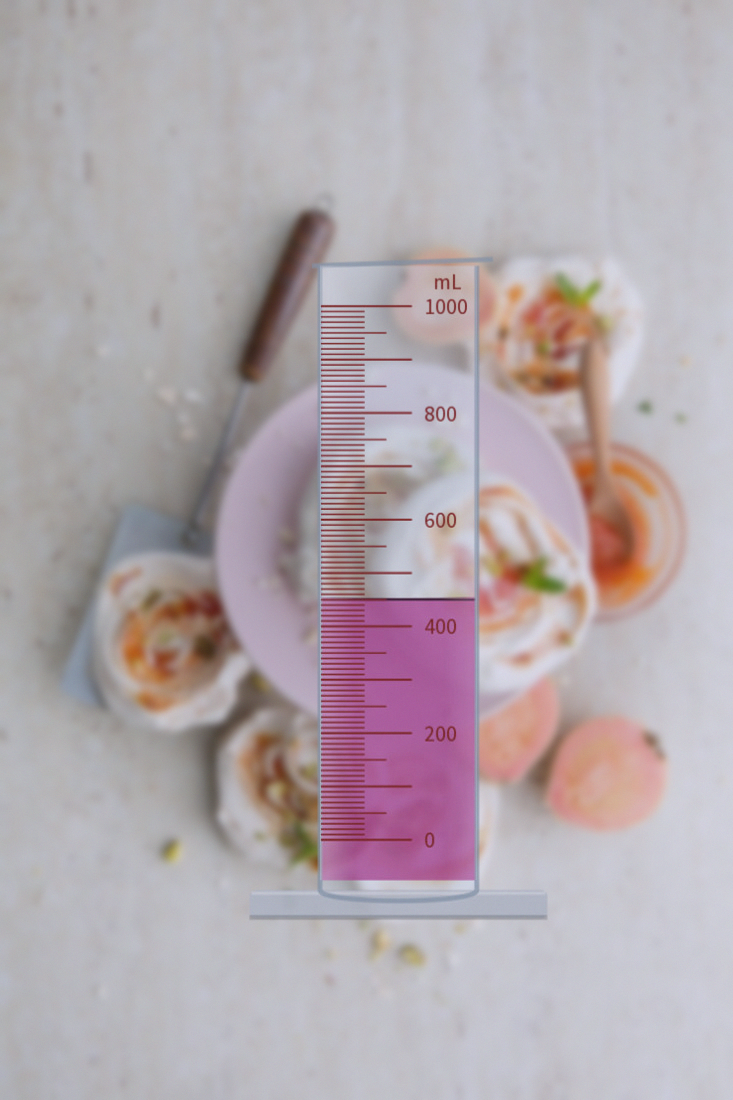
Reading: value=450 unit=mL
